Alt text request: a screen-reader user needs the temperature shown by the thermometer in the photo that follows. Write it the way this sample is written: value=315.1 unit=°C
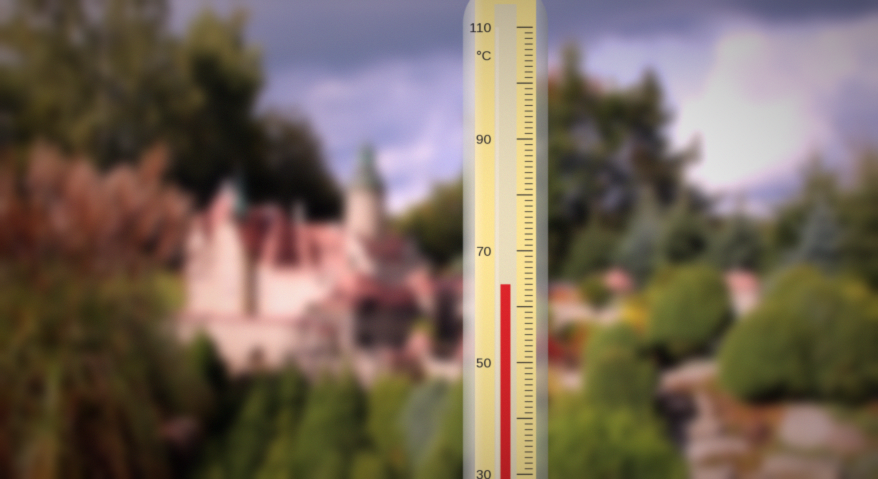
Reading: value=64 unit=°C
